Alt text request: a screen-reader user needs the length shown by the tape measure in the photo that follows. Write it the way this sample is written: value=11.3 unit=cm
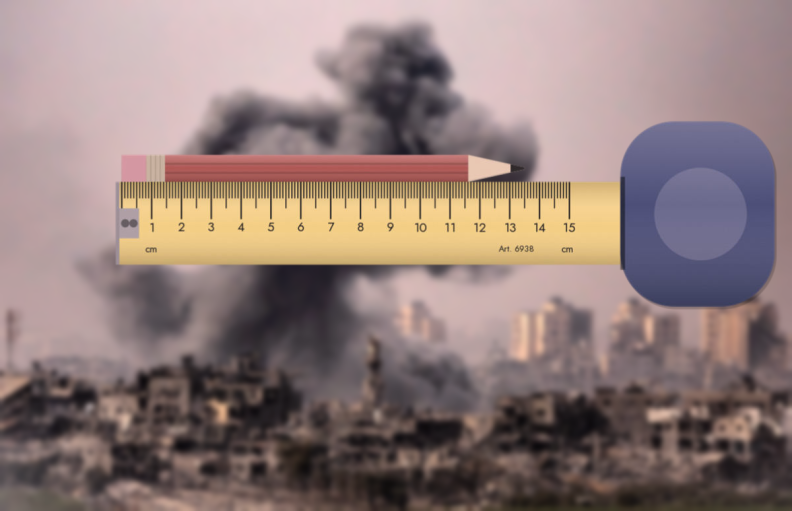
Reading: value=13.5 unit=cm
